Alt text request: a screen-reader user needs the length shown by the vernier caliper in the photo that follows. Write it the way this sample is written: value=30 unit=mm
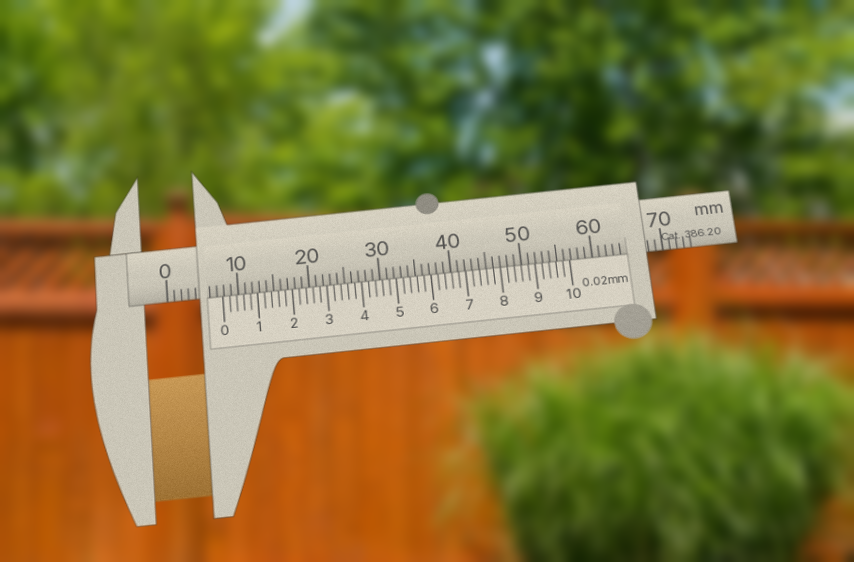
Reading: value=7.8 unit=mm
